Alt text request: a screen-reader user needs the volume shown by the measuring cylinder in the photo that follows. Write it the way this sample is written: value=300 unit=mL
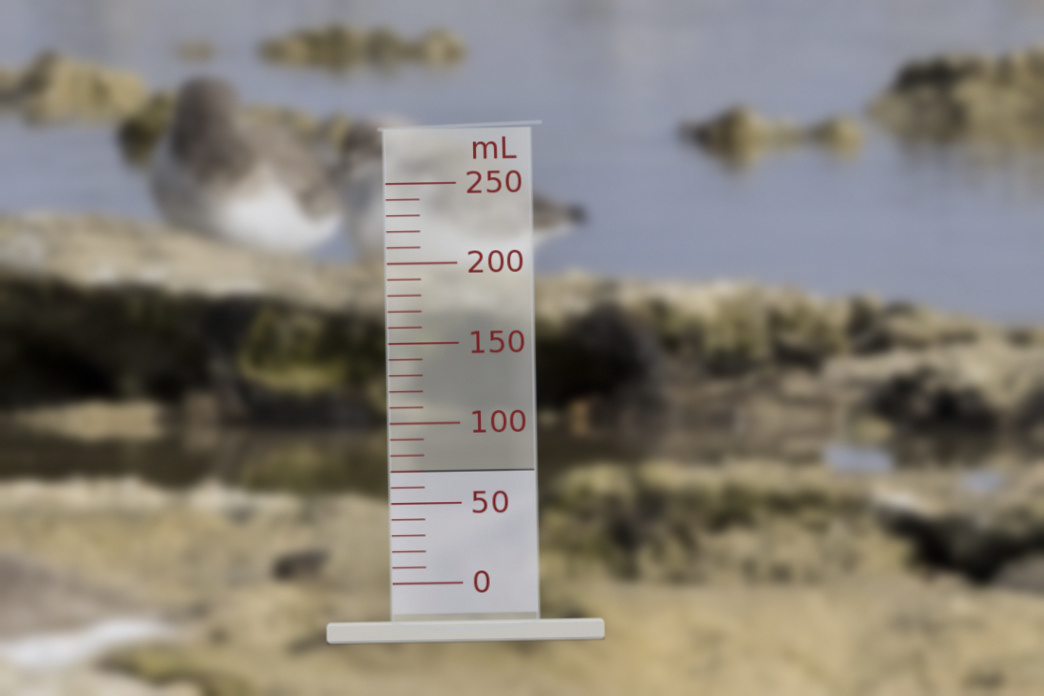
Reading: value=70 unit=mL
